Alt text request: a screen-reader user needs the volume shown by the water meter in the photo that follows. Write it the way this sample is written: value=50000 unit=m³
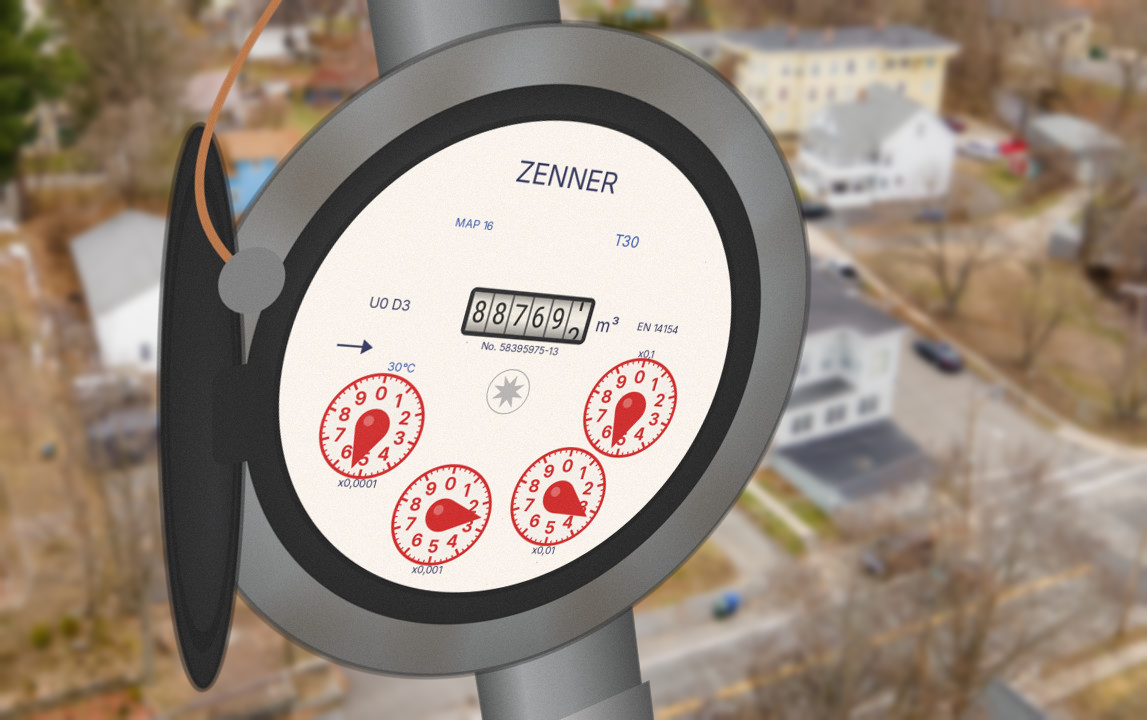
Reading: value=887691.5325 unit=m³
